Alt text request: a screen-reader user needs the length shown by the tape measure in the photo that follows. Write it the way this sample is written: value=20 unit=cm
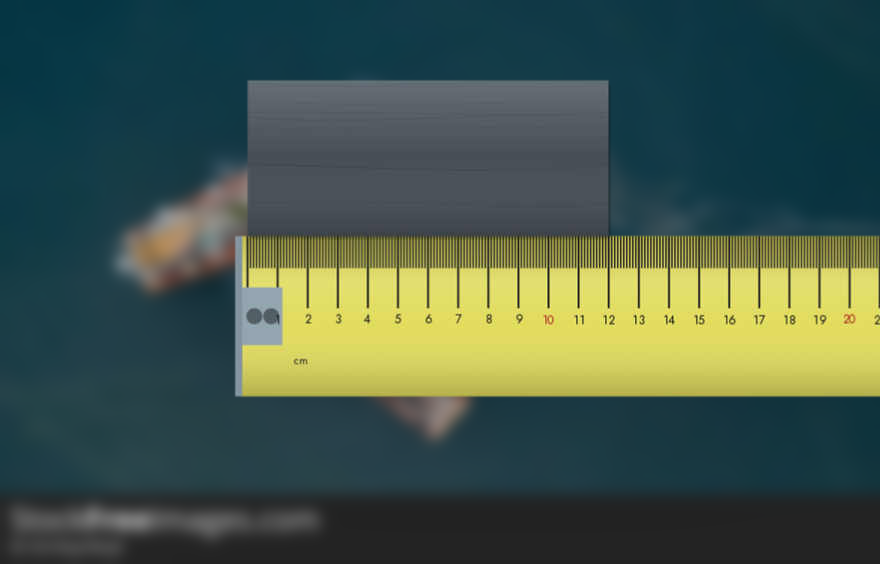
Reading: value=12 unit=cm
